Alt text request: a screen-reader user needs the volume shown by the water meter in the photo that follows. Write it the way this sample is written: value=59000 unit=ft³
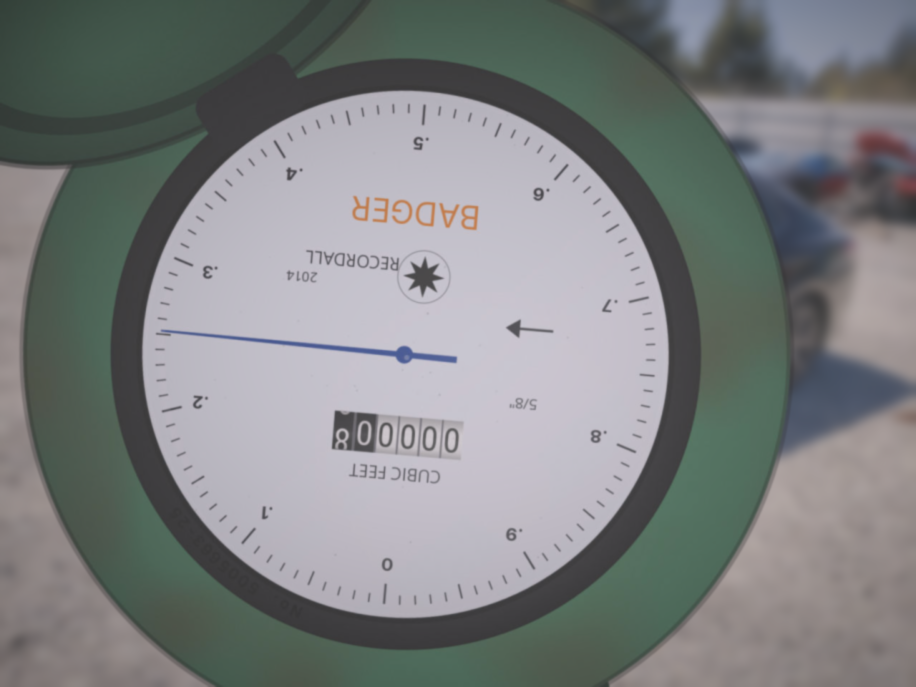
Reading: value=8.25 unit=ft³
